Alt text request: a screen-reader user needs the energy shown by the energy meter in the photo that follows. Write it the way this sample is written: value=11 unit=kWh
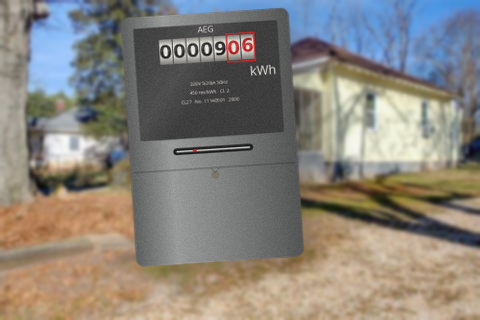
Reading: value=9.06 unit=kWh
